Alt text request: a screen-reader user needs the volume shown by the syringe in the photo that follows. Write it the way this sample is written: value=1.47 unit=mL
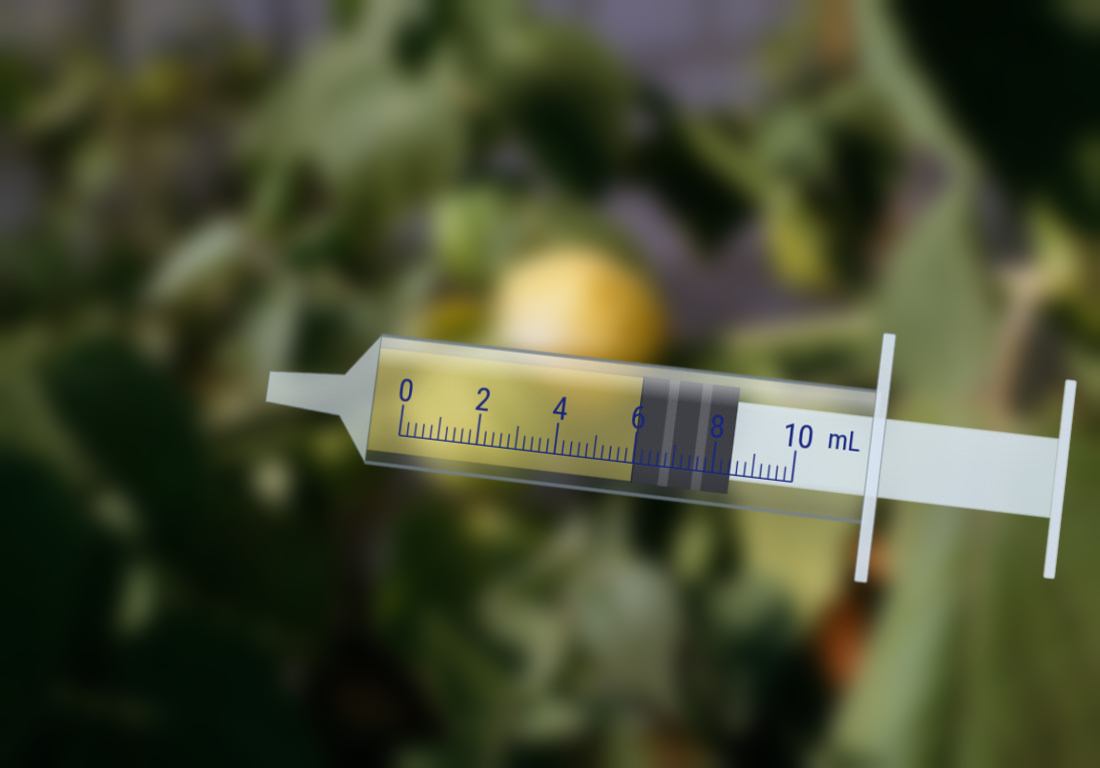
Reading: value=6 unit=mL
